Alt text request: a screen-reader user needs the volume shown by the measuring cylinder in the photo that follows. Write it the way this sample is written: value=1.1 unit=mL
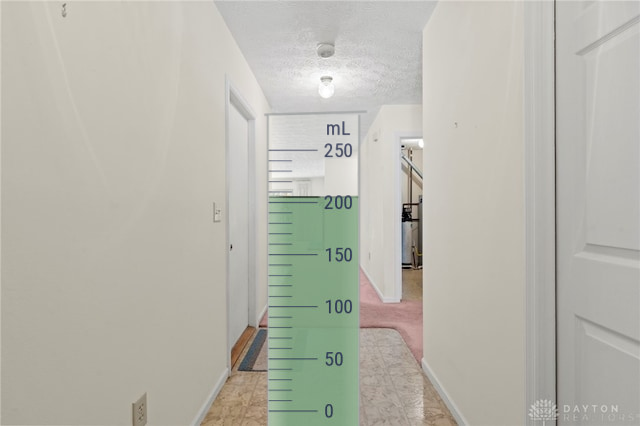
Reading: value=205 unit=mL
